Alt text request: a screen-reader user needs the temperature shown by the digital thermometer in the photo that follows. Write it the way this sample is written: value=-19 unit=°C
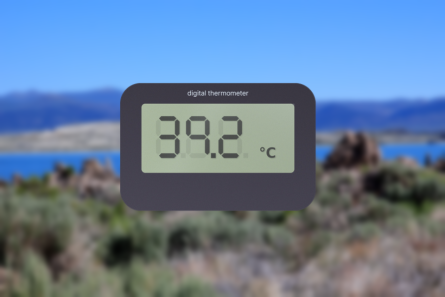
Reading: value=39.2 unit=°C
